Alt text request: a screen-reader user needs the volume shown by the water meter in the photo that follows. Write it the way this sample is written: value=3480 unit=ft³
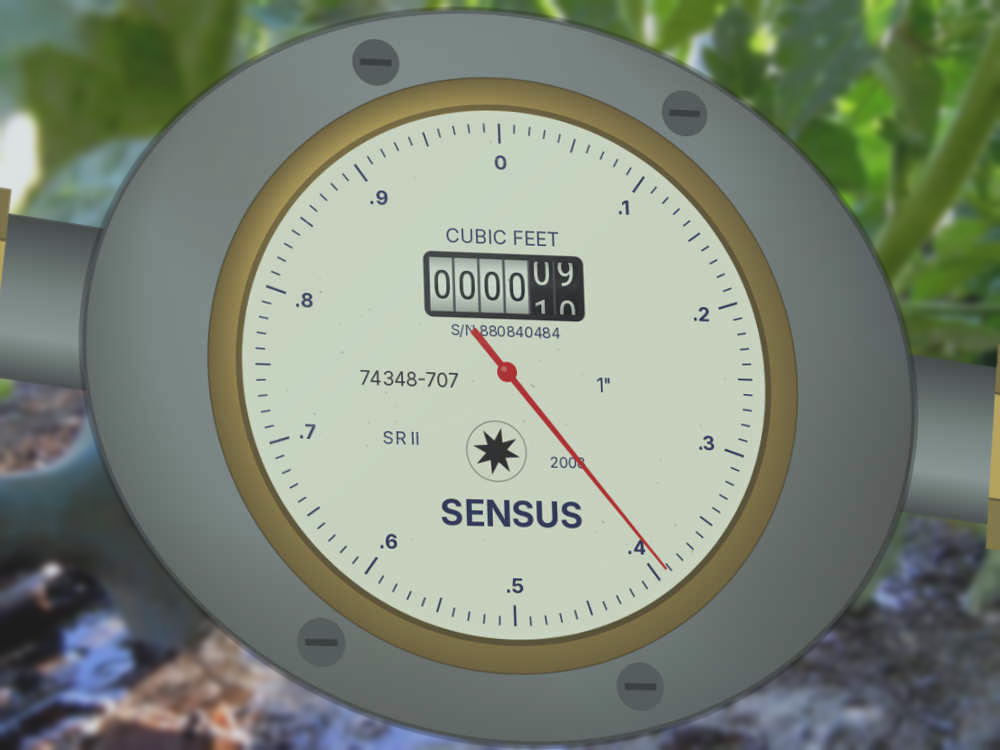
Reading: value=9.39 unit=ft³
